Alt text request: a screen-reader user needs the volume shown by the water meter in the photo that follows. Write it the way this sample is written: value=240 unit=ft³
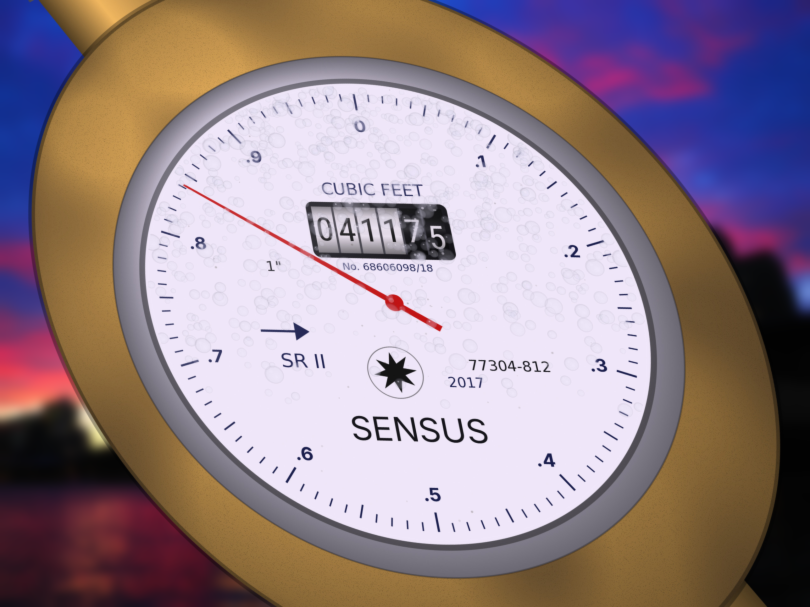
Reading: value=41174.84 unit=ft³
